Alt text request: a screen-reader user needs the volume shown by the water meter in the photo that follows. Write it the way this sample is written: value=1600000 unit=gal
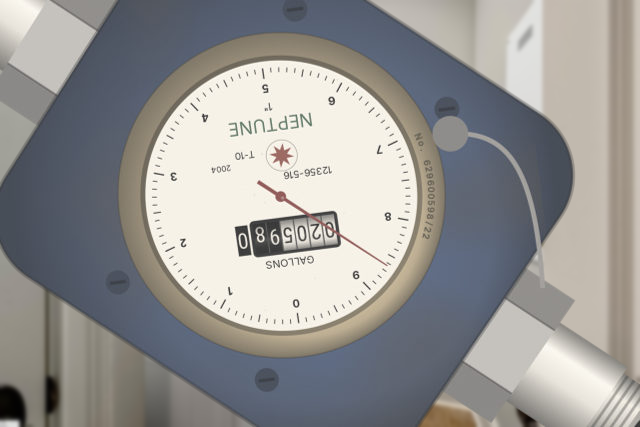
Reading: value=205978.6 unit=gal
